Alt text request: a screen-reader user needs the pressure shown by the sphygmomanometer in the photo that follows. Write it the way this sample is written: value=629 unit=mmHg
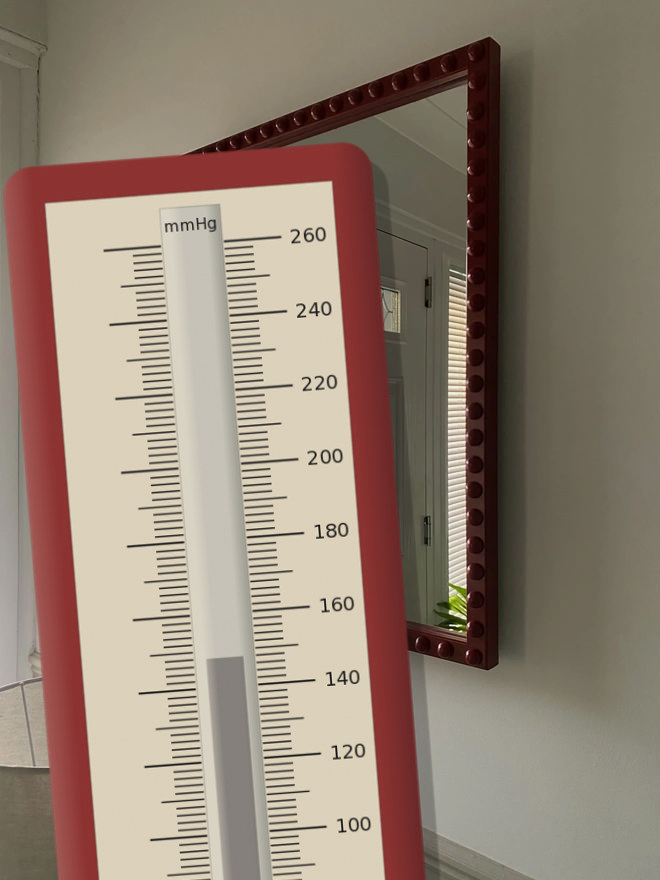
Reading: value=148 unit=mmHg
